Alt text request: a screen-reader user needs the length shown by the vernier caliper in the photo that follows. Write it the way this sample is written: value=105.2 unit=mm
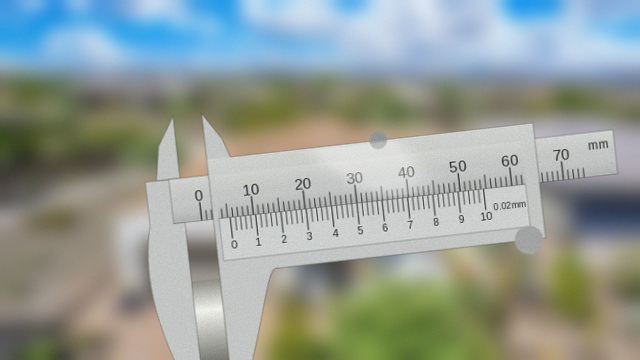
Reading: value=5.5 unit=mm
